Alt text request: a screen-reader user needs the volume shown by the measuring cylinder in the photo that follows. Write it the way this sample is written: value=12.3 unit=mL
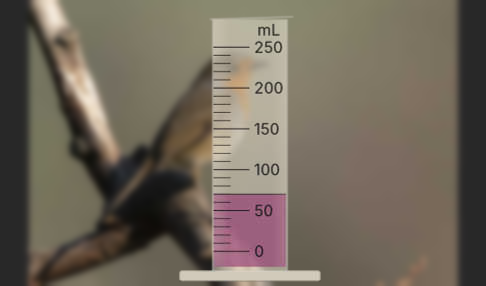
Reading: value=70 unit=mL
